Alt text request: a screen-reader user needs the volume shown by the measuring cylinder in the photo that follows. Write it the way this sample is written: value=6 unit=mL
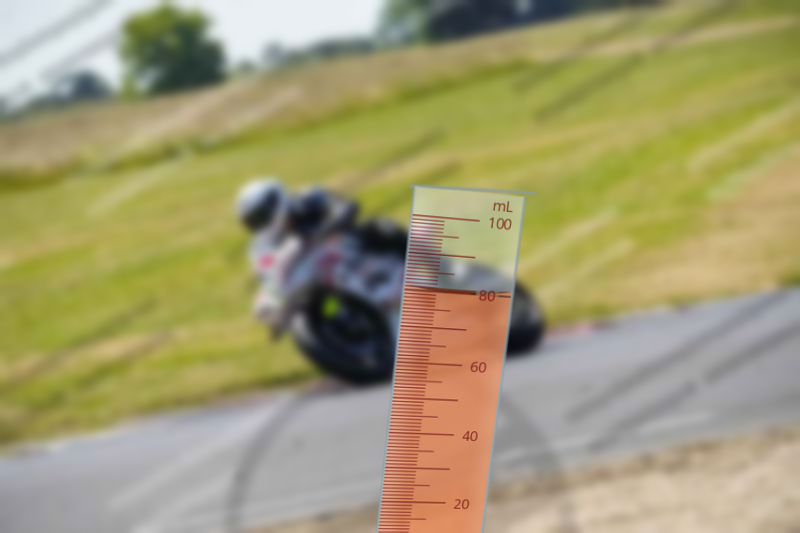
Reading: value=80 unit=mL
